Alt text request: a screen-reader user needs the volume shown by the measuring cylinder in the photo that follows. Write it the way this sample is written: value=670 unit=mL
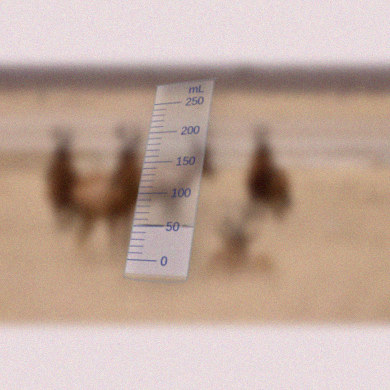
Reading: value=50 unit=mL
